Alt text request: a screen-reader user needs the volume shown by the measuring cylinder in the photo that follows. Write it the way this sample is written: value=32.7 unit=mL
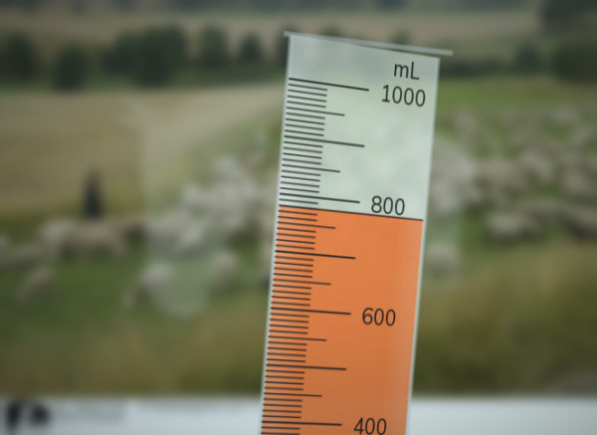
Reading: value=780 unit=mL
